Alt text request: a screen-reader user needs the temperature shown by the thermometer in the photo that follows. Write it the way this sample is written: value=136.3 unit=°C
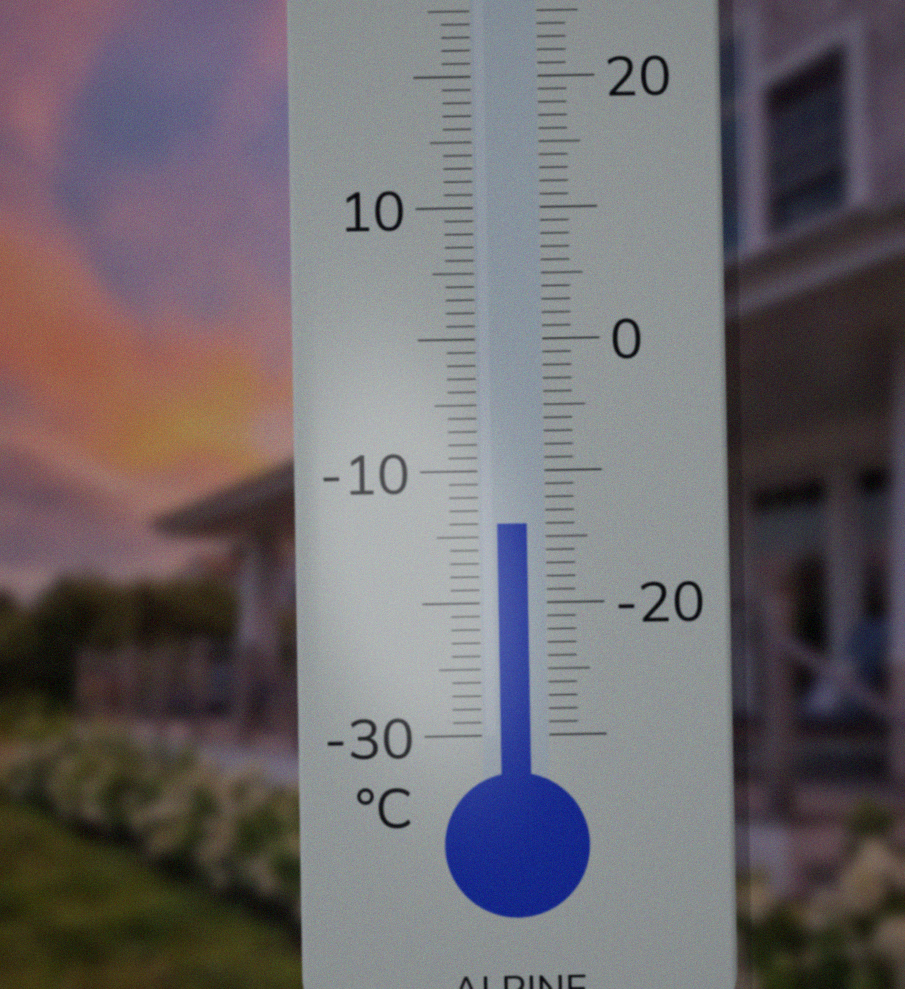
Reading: value=-14 unit=°C
